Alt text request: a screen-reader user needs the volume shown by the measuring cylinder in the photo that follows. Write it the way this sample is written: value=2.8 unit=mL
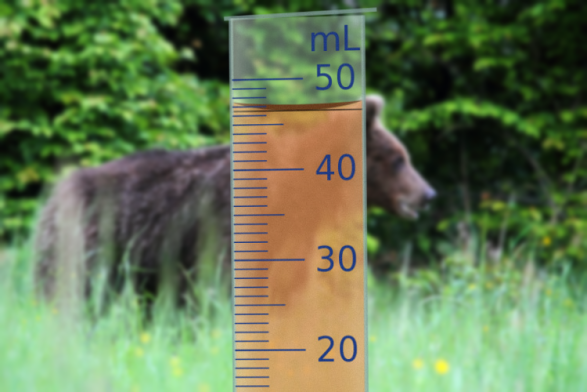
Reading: value=46.5 unit=mL
